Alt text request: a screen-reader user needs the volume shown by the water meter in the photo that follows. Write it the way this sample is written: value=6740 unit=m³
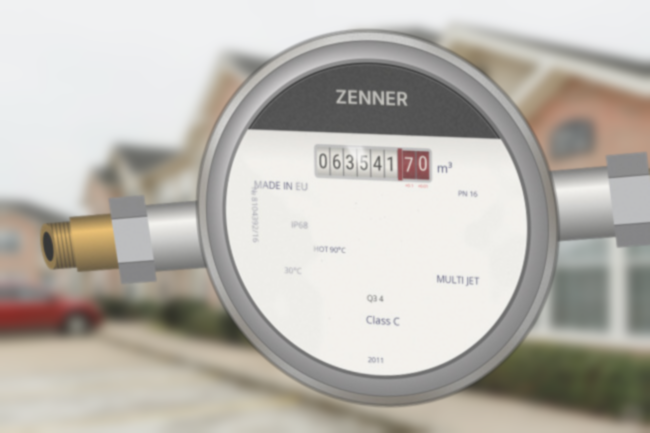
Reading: value=63541.70 unit=m³
